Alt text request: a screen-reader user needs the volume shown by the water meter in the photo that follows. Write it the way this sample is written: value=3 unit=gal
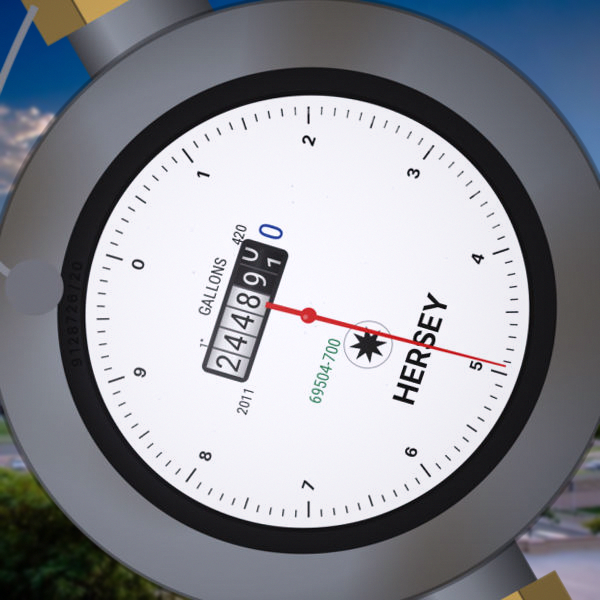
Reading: value=2448904.9 unit=gal
